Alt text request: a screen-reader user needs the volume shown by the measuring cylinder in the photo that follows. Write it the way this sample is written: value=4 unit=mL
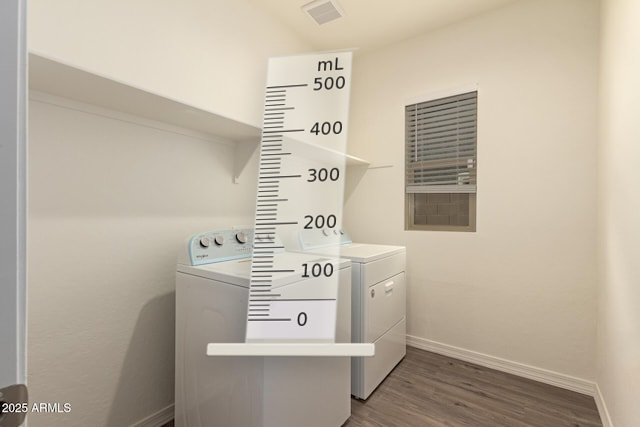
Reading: value=40 unit=mL
